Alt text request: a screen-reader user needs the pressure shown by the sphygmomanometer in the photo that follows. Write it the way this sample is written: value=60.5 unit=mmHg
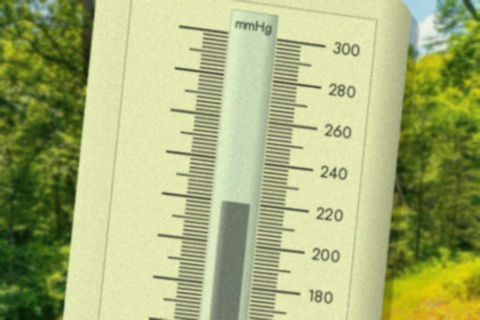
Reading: value=220 unit=mmHg
